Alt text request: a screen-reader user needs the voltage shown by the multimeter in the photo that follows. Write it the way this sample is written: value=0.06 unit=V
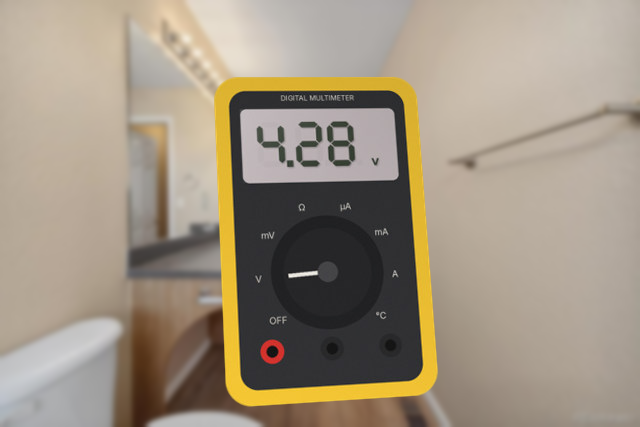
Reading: value=4.28 unit=V
